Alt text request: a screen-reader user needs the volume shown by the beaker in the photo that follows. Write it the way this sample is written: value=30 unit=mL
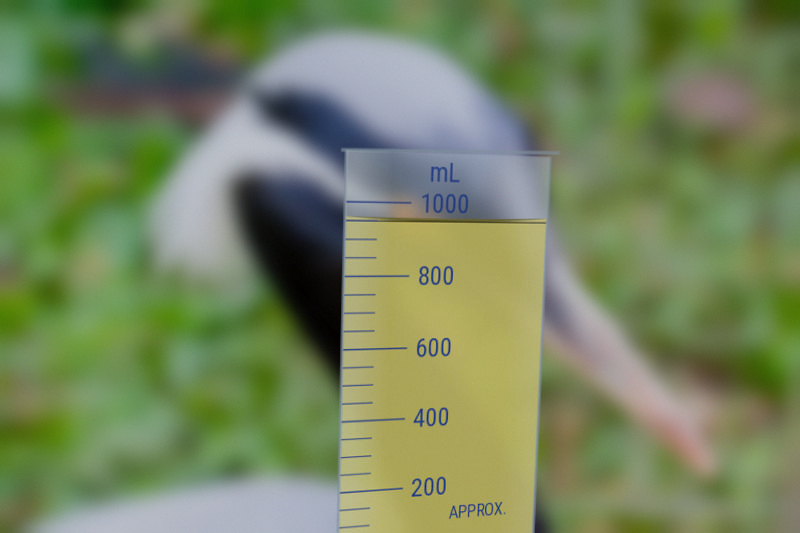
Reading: value=950 unit=mL
